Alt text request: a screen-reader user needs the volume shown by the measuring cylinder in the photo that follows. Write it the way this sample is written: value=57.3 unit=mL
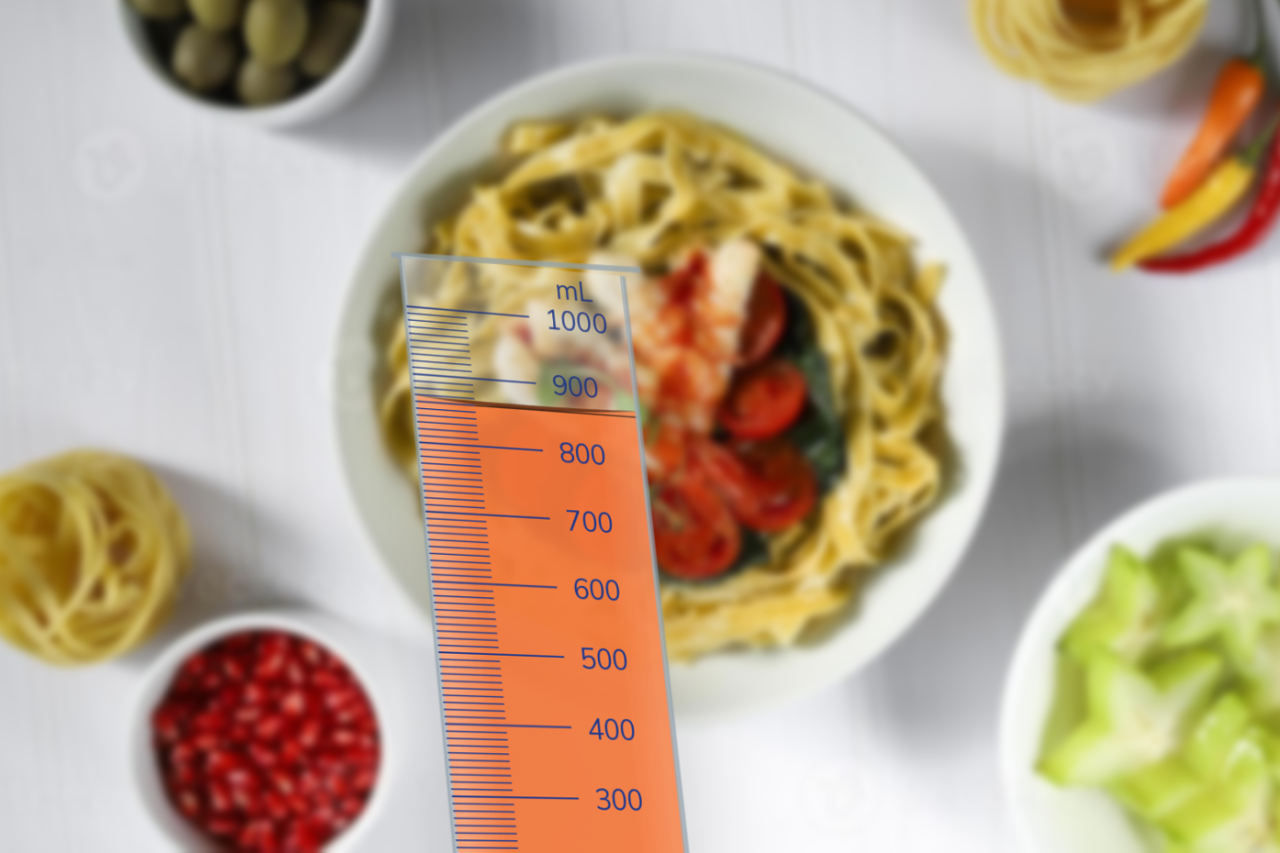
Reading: value=860 unit=mL
